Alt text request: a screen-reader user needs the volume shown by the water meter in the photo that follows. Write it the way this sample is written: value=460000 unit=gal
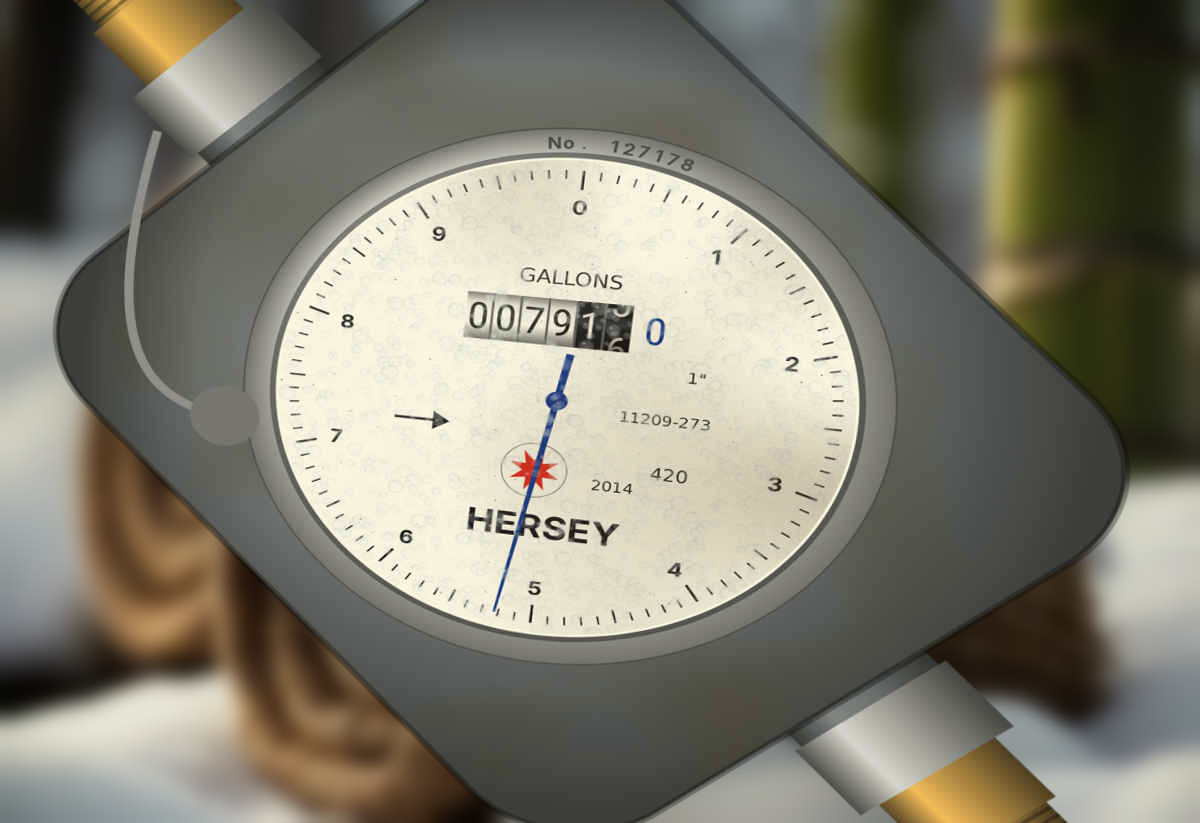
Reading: value=79155.2 unit=gal
